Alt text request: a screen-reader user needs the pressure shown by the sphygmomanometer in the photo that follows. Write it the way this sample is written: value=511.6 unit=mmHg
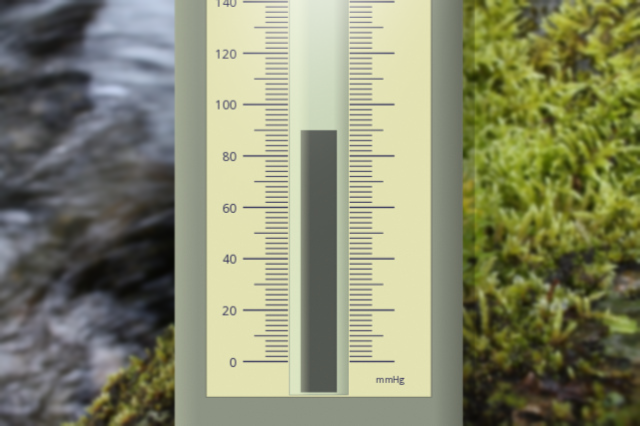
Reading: value=90 unit=mmHg
